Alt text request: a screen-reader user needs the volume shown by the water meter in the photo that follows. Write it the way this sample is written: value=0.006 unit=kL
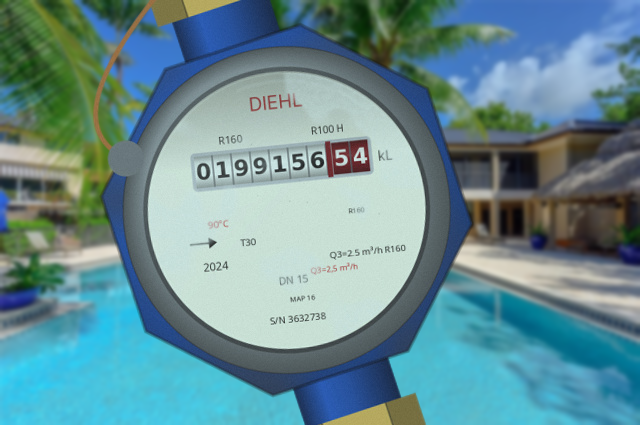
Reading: value=199156.54 unit=kL
